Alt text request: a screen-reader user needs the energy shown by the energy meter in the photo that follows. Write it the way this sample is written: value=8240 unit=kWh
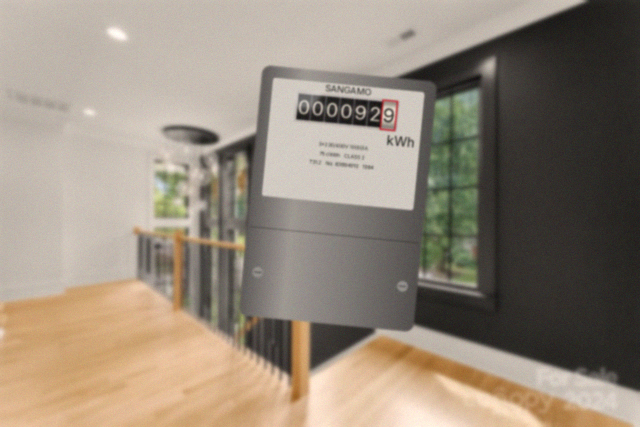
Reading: value=92.9 unit=kWh
